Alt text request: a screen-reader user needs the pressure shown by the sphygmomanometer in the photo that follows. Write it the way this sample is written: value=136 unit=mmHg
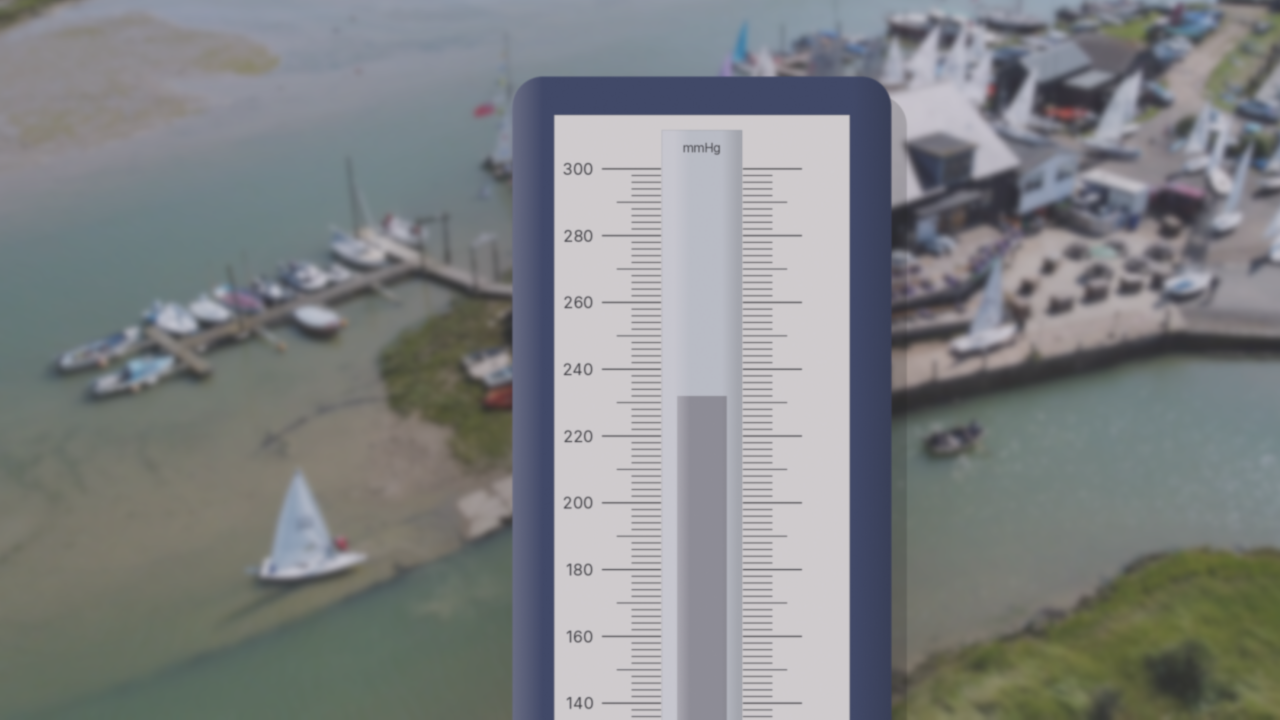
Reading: value=232 unit=mmHg
